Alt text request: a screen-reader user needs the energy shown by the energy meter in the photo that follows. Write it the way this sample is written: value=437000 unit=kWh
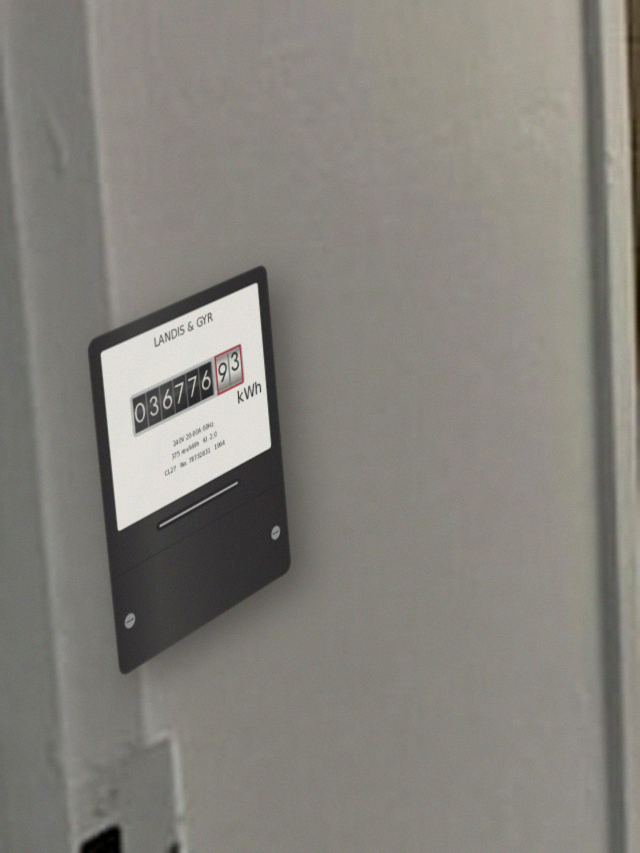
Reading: value=36776.93 unit=kWh
